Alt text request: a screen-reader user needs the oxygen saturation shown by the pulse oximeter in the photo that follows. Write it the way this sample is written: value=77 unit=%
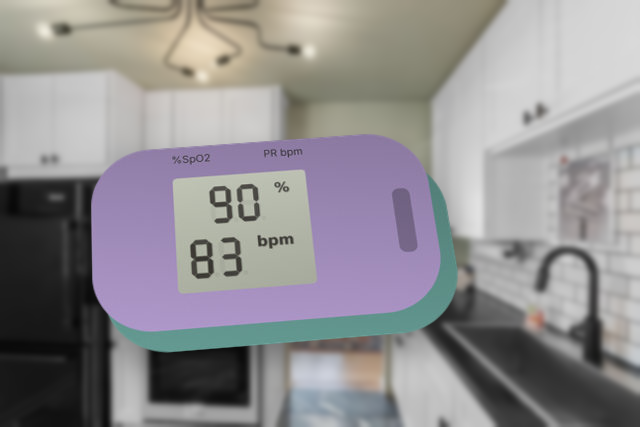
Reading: value=90 unit=%
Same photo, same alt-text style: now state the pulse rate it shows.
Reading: value=83 unit=bpm
